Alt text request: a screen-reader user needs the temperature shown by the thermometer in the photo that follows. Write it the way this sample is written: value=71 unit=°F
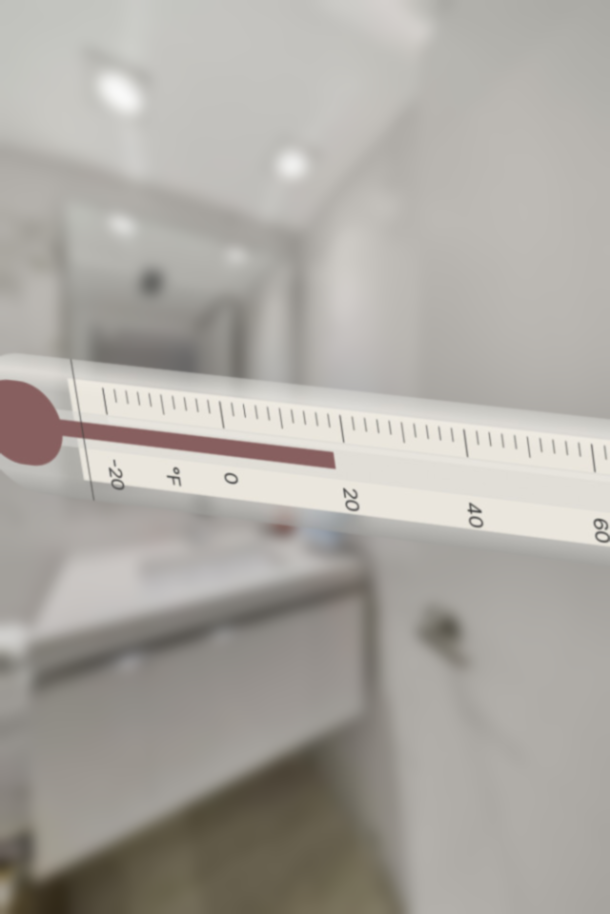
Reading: value=18 unit=°F
